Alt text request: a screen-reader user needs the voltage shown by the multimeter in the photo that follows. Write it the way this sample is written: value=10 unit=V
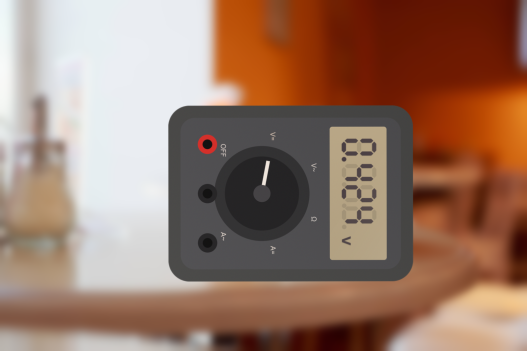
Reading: value=0.424 unit=V
